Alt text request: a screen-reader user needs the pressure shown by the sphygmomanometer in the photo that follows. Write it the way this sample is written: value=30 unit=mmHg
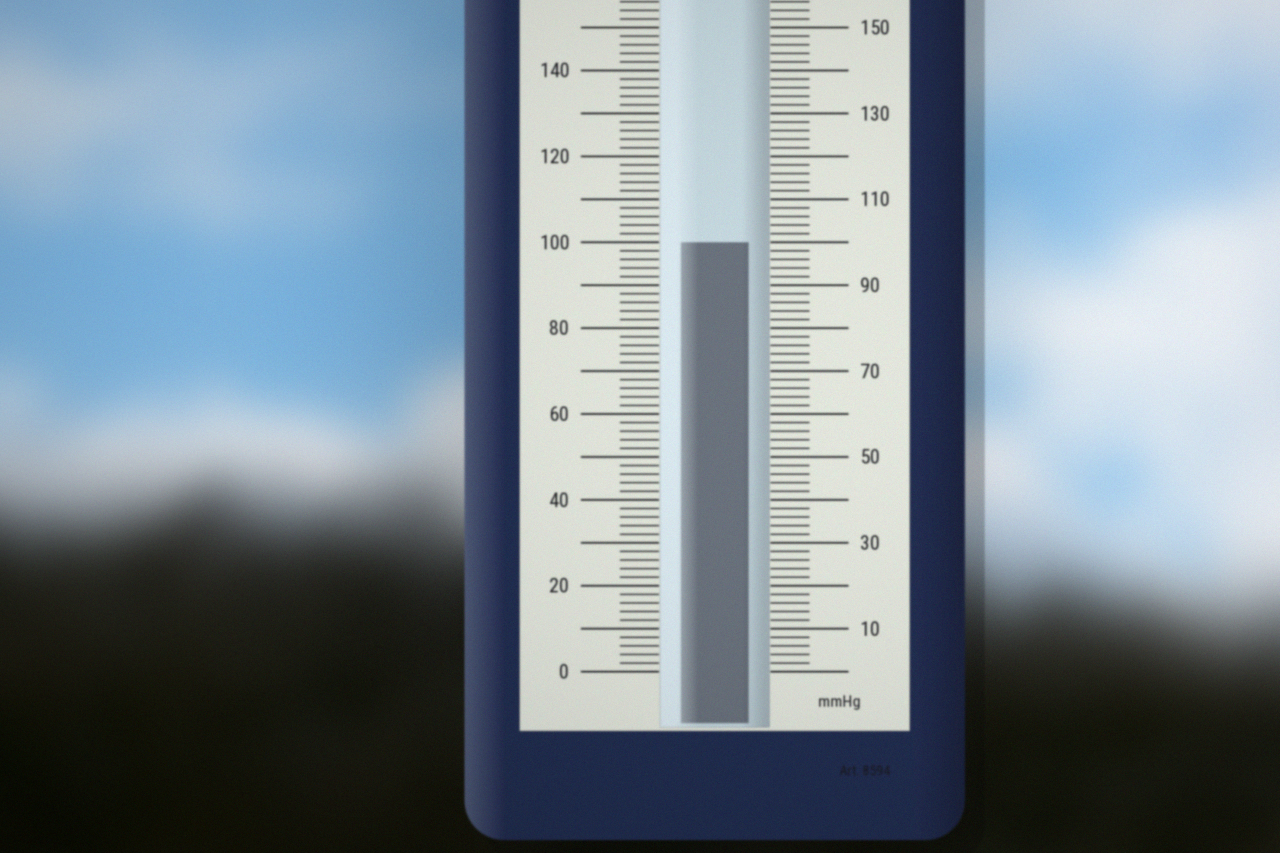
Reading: value=100 unit=mmHg
